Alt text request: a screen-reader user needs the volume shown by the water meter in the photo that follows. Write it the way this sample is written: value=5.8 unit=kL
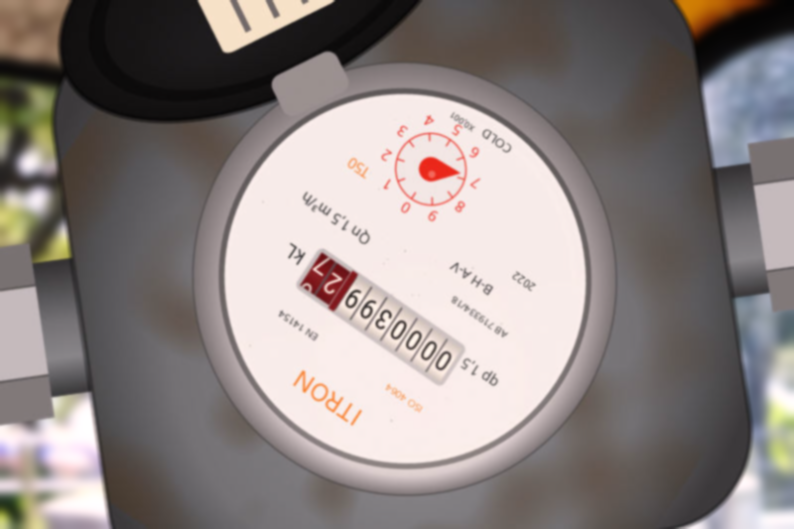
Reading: value=399.266 unit=kL
